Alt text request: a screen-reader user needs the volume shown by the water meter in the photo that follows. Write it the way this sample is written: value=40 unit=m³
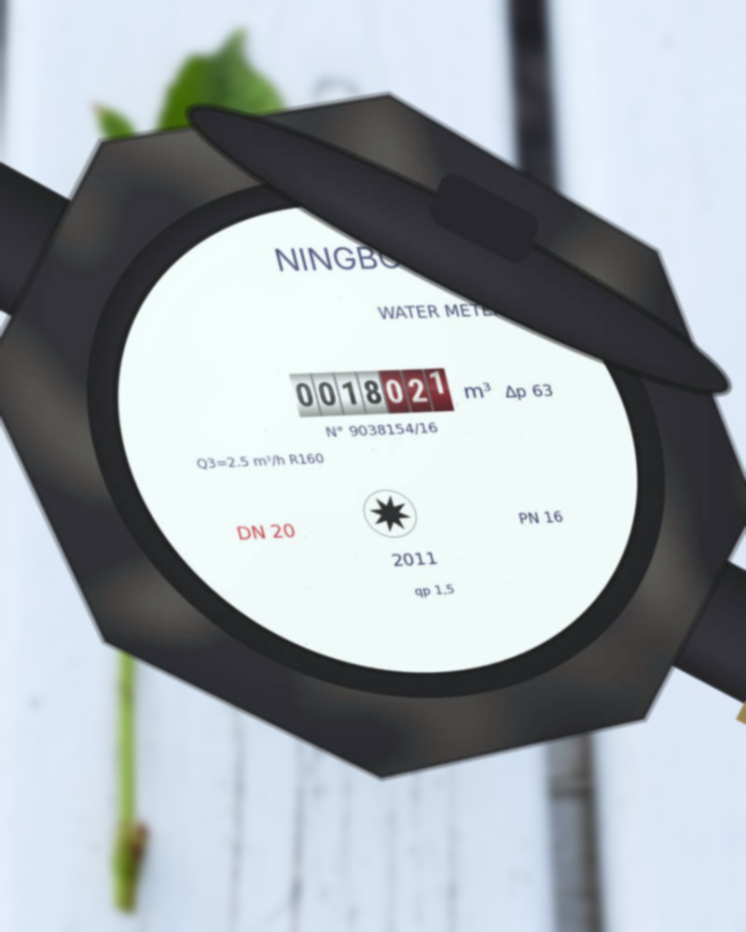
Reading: value=18.021 unit=m³
